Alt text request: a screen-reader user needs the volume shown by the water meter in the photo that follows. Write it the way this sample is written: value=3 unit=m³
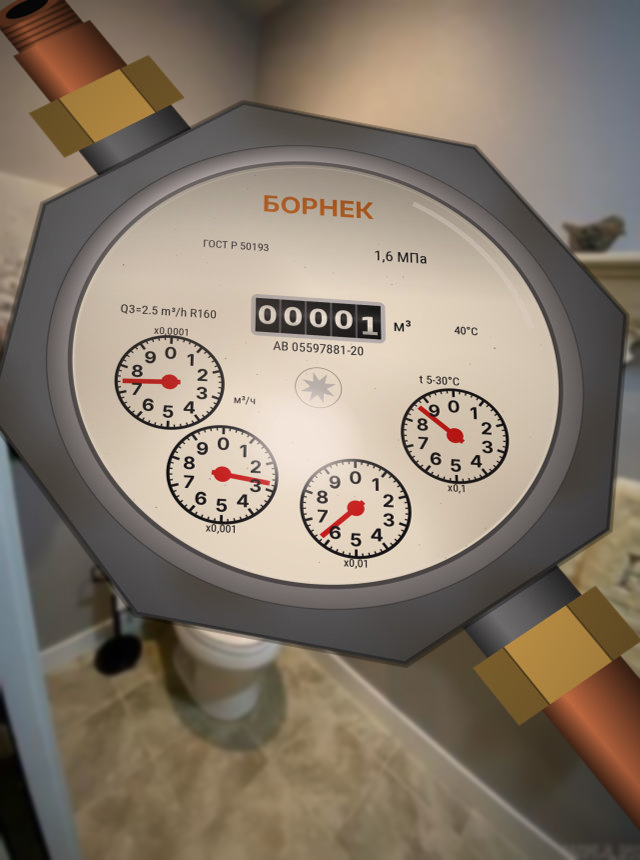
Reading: value=0.8627 unit=m³
